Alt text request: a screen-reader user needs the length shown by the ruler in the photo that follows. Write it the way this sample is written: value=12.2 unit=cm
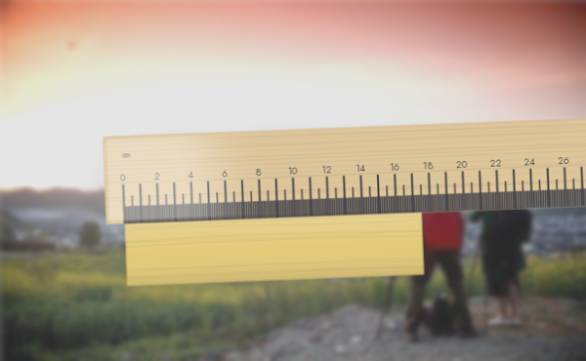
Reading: value=17.5 unit=cm
